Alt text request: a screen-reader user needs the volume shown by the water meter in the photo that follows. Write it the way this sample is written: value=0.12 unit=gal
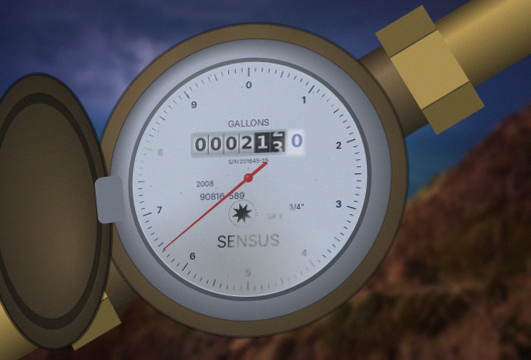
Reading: value=2126.4 unit=gal
